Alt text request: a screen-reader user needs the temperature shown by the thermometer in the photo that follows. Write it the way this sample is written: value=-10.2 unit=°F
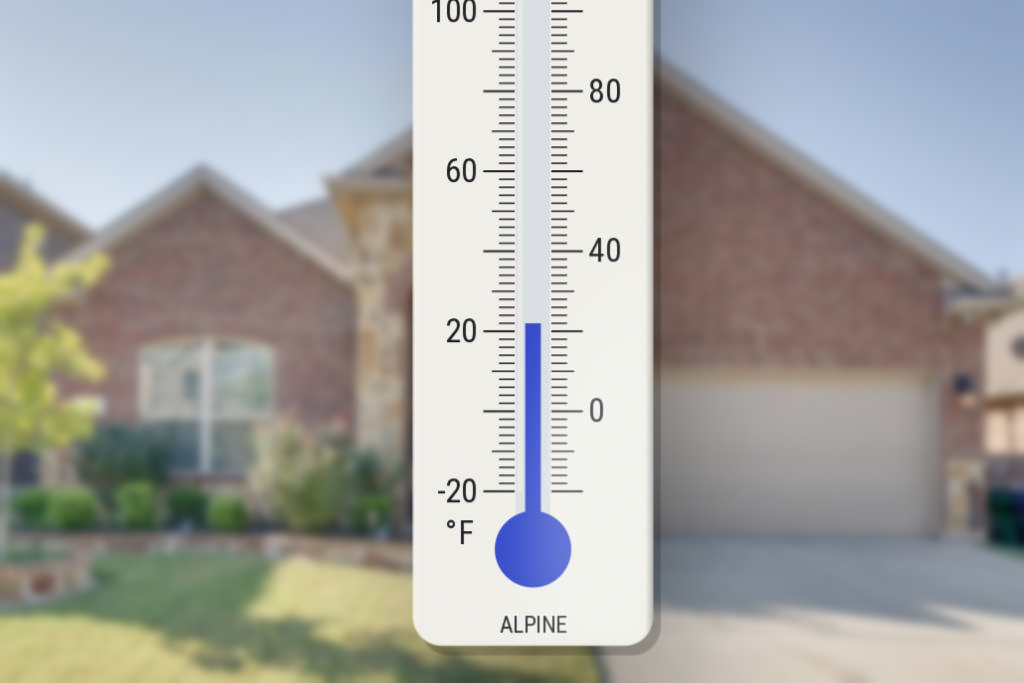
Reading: value=22 unit=°F
